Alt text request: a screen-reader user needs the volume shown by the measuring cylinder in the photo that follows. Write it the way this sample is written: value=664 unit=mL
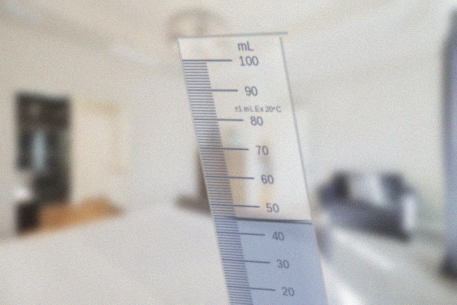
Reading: value=45 unit=mL
